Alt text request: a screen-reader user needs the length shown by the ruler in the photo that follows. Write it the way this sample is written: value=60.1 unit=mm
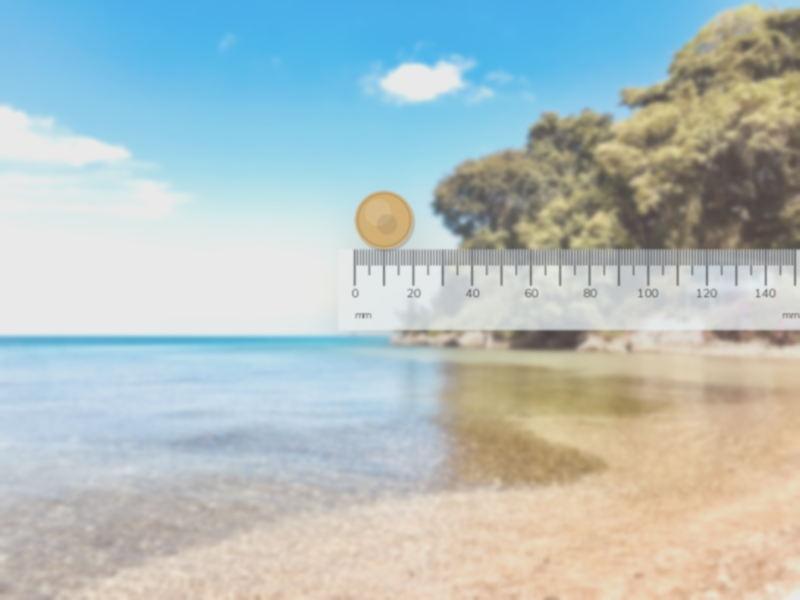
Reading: value=20 unit=mm
